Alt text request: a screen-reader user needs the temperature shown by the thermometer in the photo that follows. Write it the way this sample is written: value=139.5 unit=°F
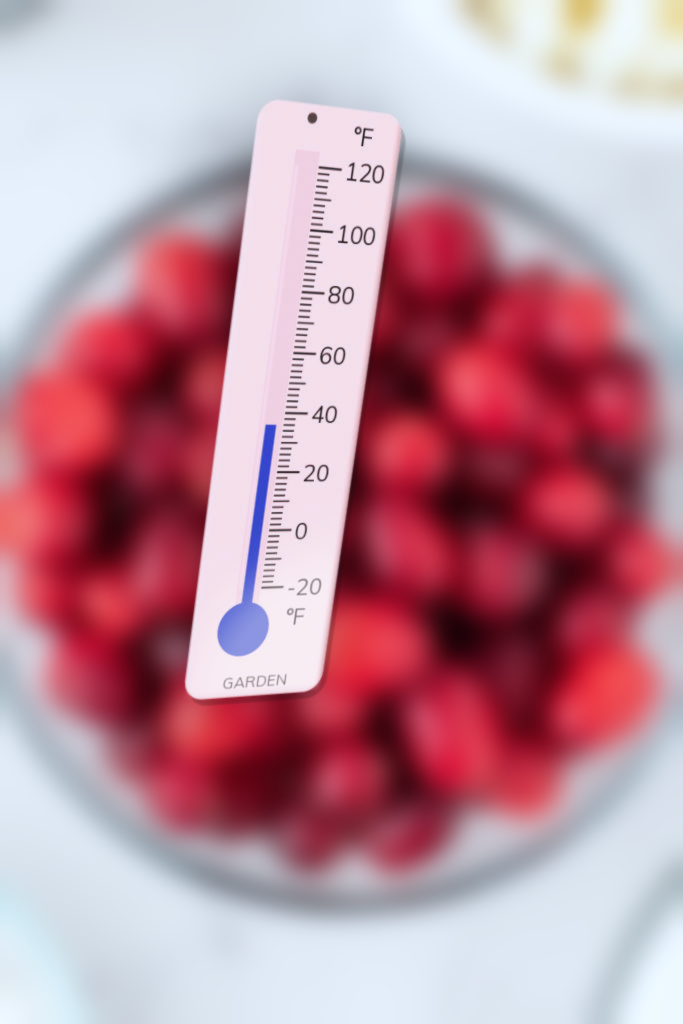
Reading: value=36 unit=°F
